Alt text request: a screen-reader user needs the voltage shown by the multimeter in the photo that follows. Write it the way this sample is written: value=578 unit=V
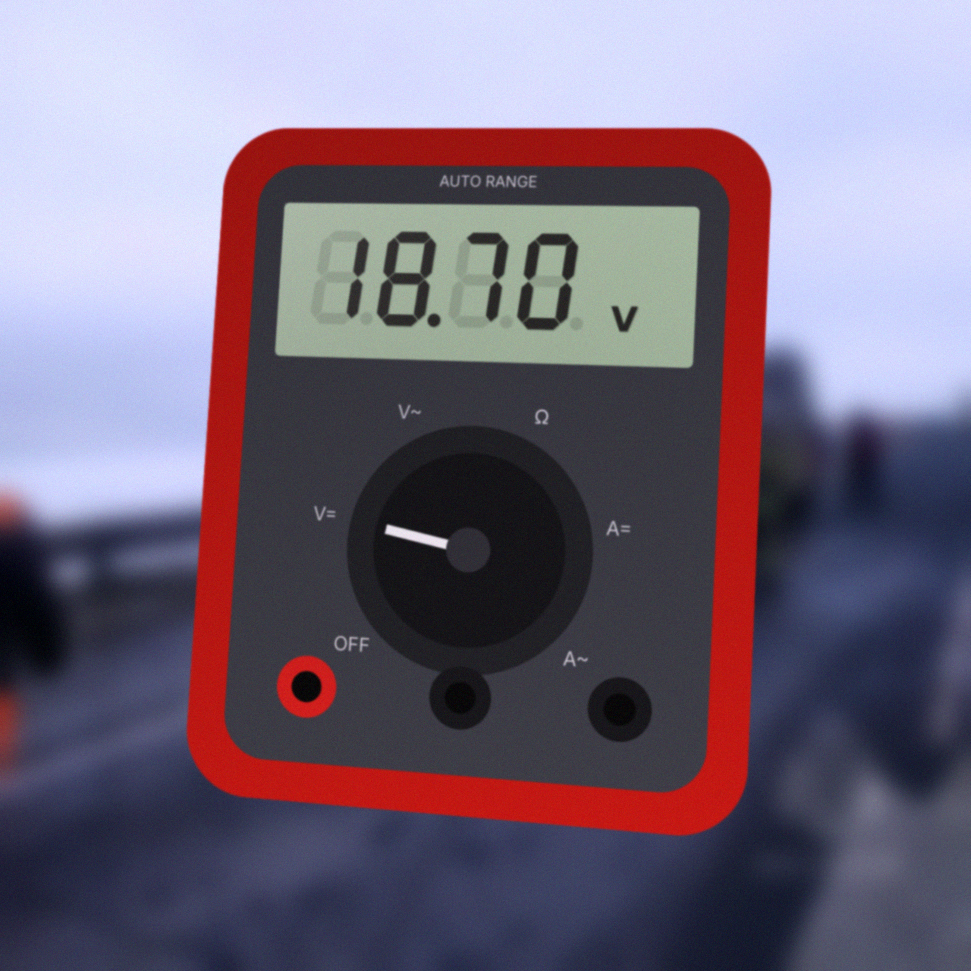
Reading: value=18.70 unit=V
